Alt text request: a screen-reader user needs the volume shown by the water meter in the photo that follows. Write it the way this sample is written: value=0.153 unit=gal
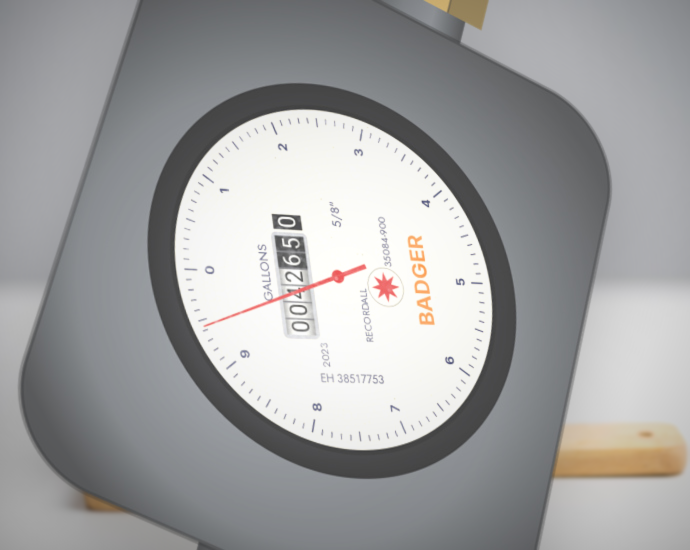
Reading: value=42649.4 unit=gal
